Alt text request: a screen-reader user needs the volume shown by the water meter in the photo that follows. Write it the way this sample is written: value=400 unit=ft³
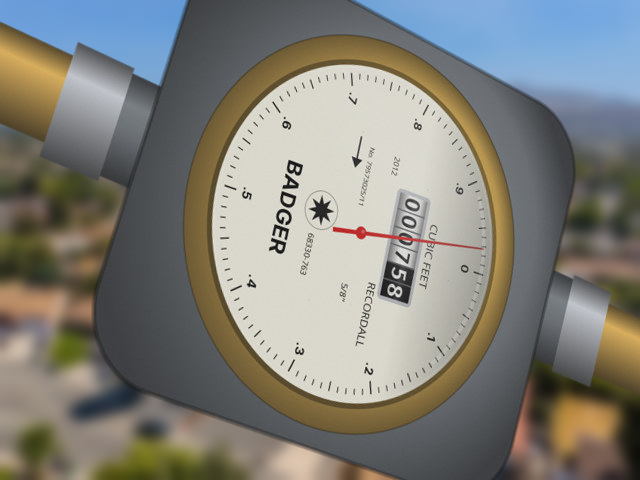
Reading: value=757.97 unit=ft³
